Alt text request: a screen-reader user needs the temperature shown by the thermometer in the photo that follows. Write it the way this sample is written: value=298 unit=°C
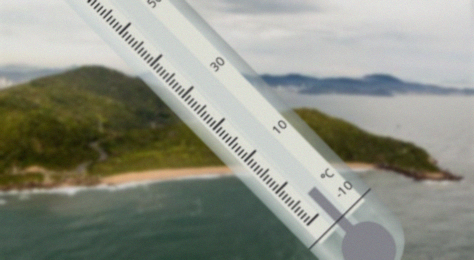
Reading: value=-5 unit=°C
